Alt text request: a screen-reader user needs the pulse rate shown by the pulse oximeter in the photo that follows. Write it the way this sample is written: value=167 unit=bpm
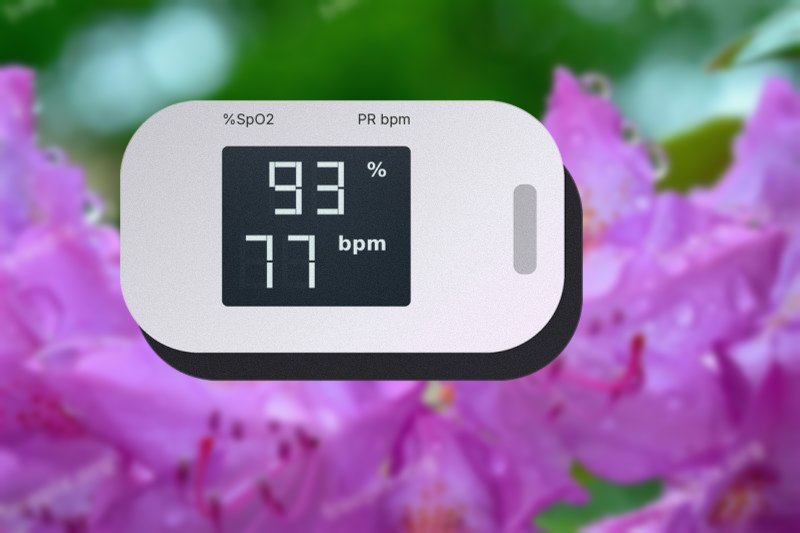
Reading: value=77 unit=bpm
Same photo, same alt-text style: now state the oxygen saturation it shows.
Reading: value=93 unit=%
